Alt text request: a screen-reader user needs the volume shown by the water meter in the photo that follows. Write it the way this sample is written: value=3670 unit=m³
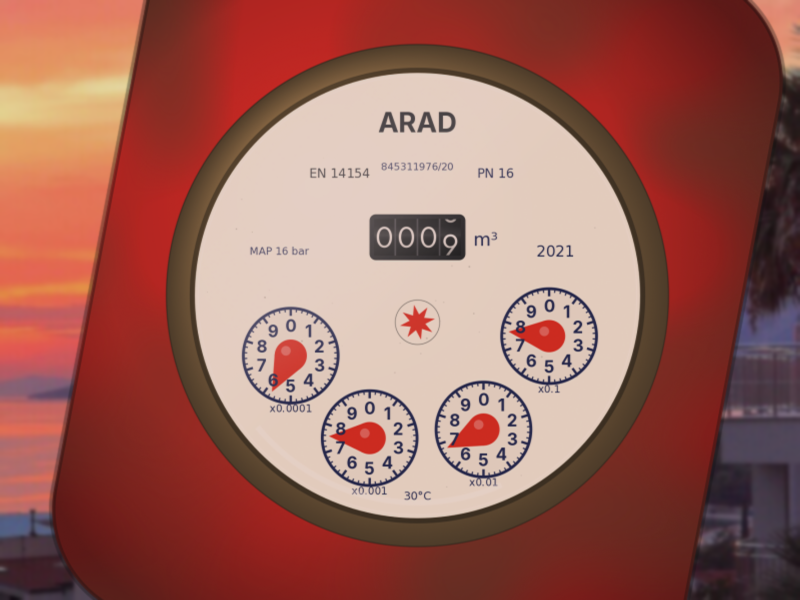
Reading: value=8.7675 unit=m³
